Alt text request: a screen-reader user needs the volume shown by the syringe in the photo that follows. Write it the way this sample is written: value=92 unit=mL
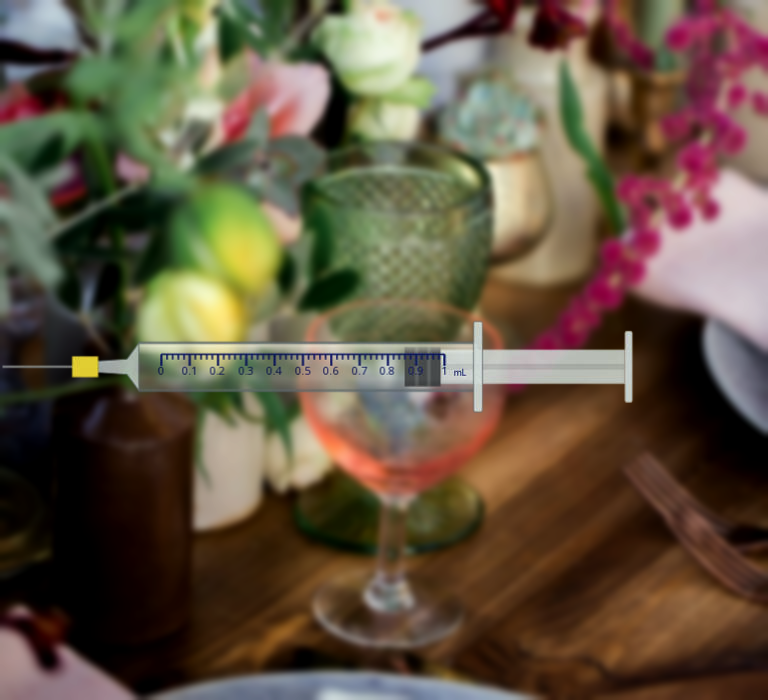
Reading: value=0.86 unit=mL
